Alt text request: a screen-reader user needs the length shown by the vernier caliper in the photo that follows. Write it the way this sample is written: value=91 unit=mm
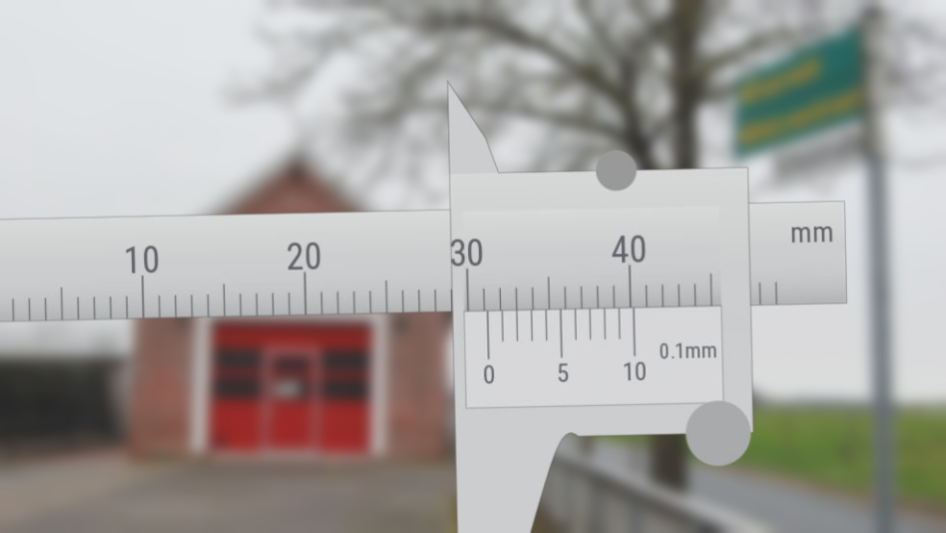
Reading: value=31.2 unit=mm
